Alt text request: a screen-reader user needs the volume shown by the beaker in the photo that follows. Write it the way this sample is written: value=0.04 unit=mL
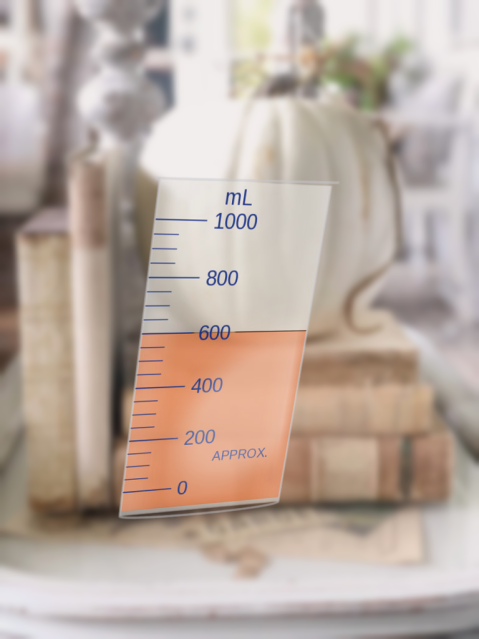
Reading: value=600 unit=mL
